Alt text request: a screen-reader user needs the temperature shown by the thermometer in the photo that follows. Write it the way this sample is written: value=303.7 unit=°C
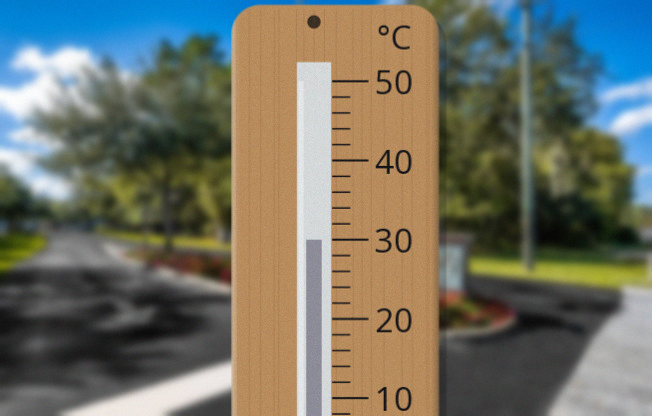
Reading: value=30 unit=°C
